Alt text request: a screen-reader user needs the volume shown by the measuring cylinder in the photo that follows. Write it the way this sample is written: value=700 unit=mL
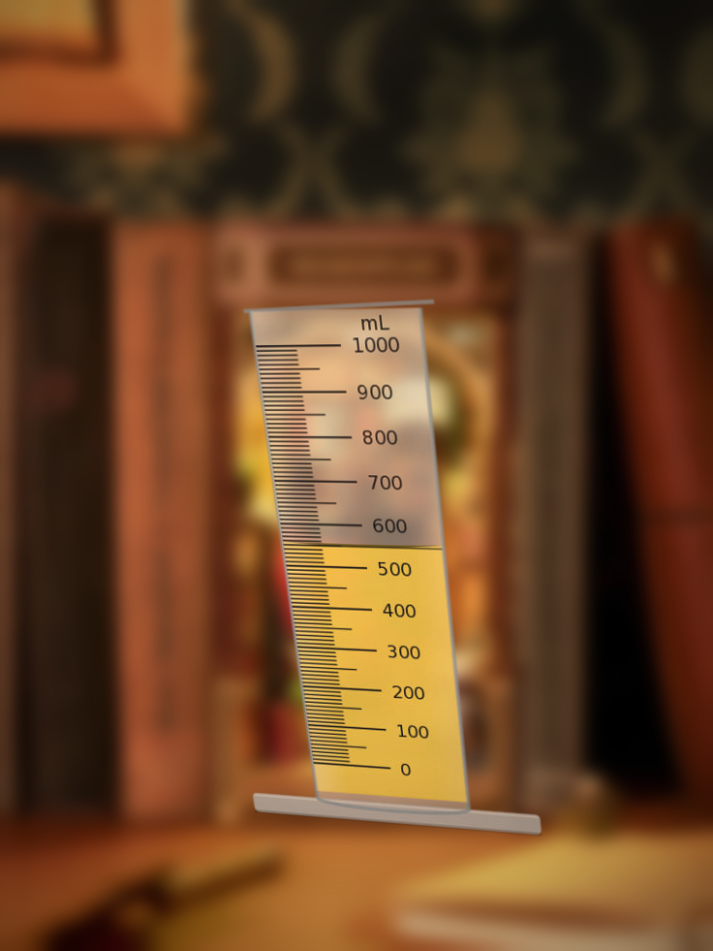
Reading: value=550 unit=mL
